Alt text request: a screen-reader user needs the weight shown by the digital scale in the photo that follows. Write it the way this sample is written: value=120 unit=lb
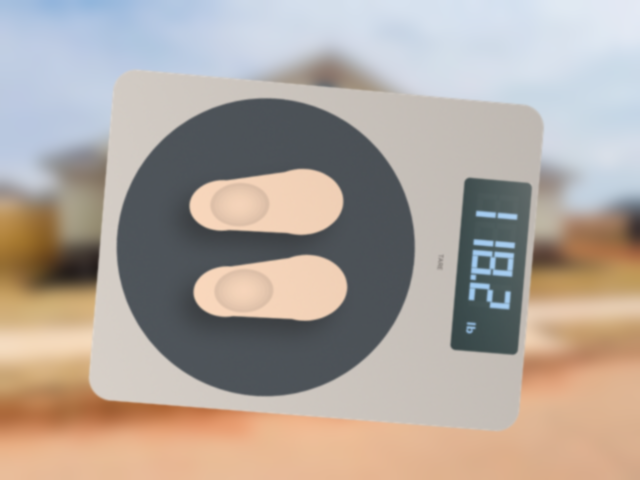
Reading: value=118.2 unit=lb
